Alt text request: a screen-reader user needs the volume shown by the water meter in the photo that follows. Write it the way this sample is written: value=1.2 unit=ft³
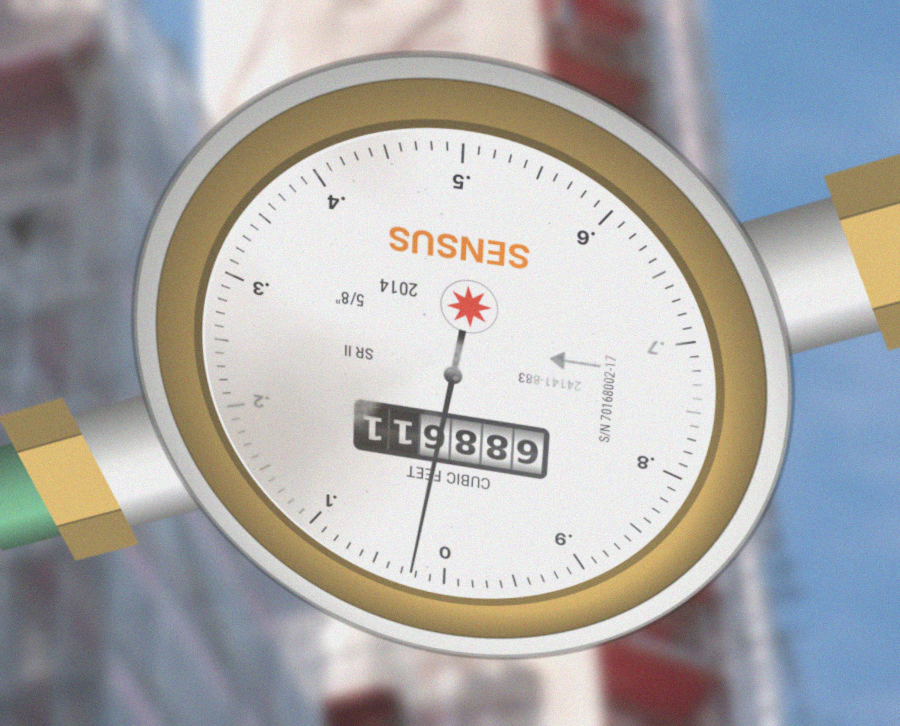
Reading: value=688611.02 unit=ft³
